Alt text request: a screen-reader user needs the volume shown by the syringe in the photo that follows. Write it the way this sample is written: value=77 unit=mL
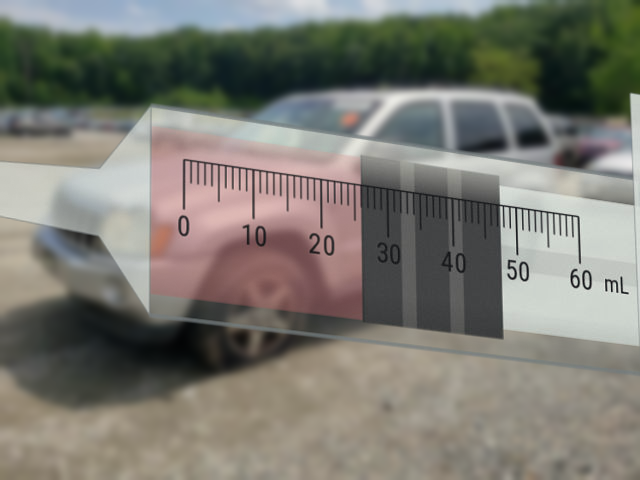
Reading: value=26 unit=mL
